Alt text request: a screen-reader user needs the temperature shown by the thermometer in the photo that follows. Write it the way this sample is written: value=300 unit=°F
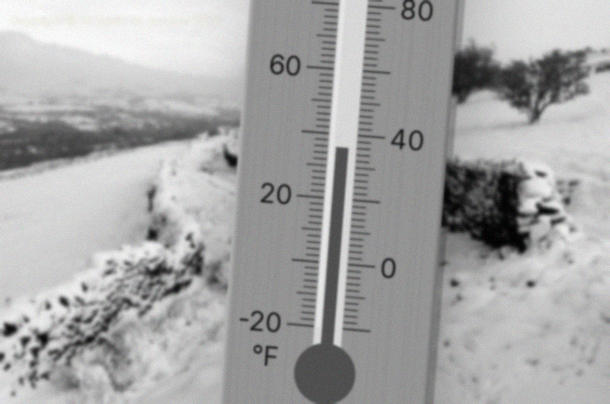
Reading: value=36 unit=°F
